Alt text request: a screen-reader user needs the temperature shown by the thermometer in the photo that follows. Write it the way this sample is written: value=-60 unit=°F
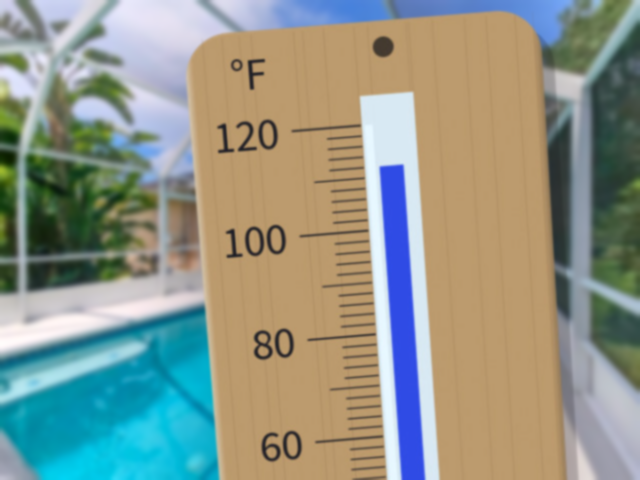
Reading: value=112 unit=°F
